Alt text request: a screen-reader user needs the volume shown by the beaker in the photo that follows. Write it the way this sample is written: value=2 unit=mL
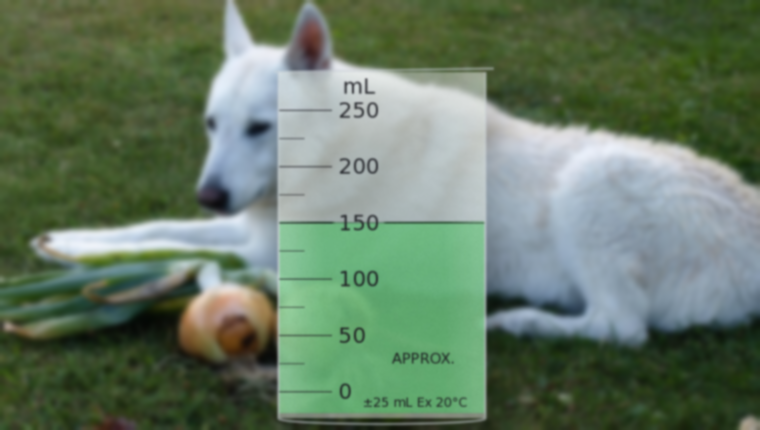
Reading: value=150 unit=mL
